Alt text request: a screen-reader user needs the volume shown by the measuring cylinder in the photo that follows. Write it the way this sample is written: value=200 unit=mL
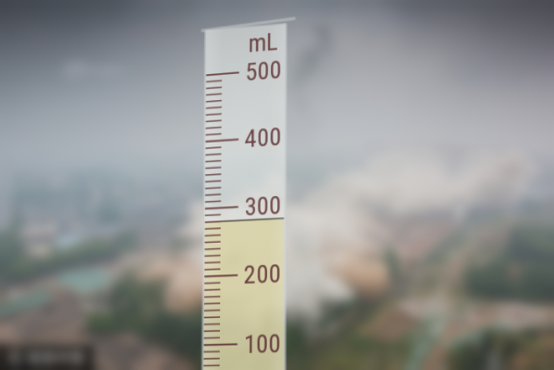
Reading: value=280 unit=mL
